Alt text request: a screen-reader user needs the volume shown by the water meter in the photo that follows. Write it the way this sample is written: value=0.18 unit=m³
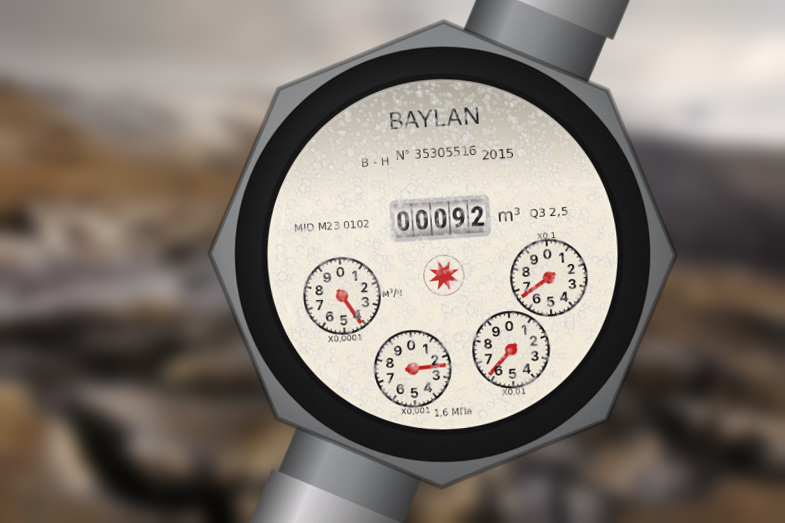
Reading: value=92.6624 unit=m³
